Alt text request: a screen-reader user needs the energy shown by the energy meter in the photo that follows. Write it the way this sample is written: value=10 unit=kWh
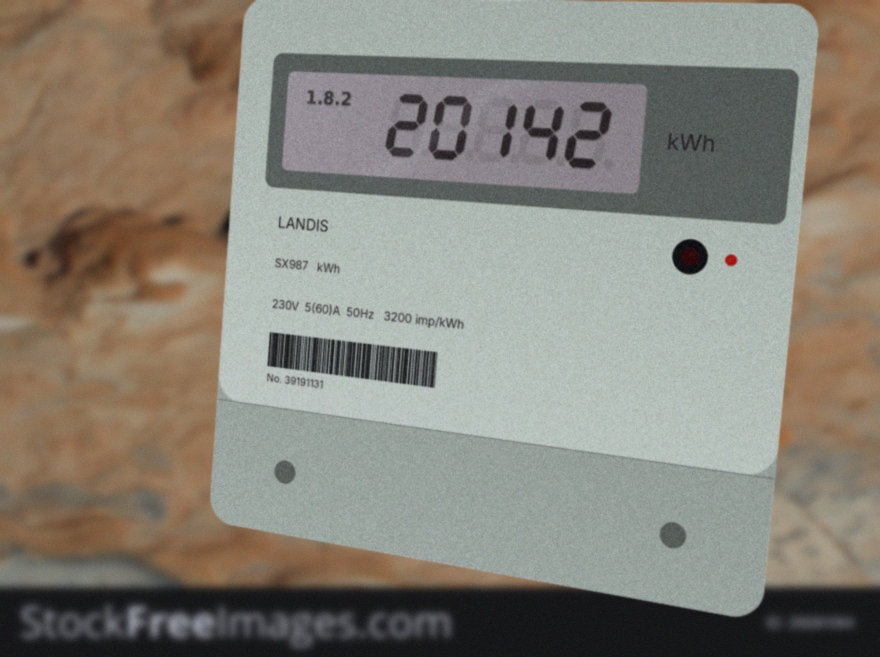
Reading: value=20142 unit=kWh
